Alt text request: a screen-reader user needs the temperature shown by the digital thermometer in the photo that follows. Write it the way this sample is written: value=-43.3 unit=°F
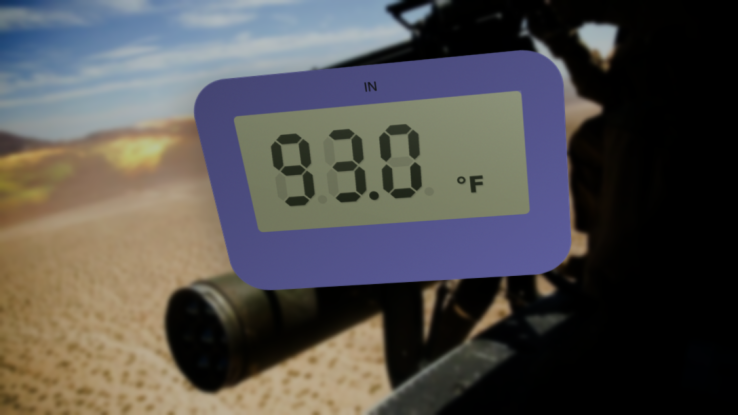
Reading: value=93.0 unit=°F
